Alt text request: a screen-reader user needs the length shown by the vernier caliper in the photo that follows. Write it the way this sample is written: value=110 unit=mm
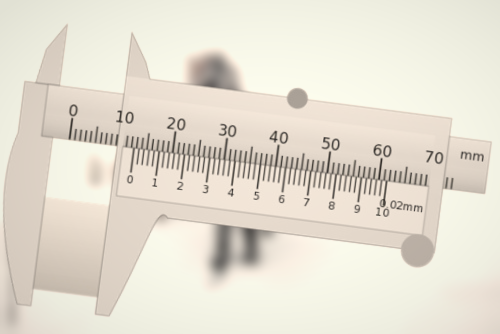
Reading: value=12.5 unit=mm
